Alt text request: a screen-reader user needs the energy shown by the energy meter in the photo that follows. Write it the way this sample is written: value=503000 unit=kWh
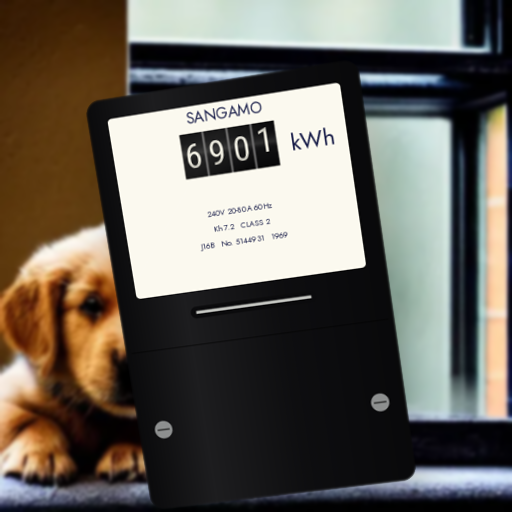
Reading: value=6901 unit=kWh
